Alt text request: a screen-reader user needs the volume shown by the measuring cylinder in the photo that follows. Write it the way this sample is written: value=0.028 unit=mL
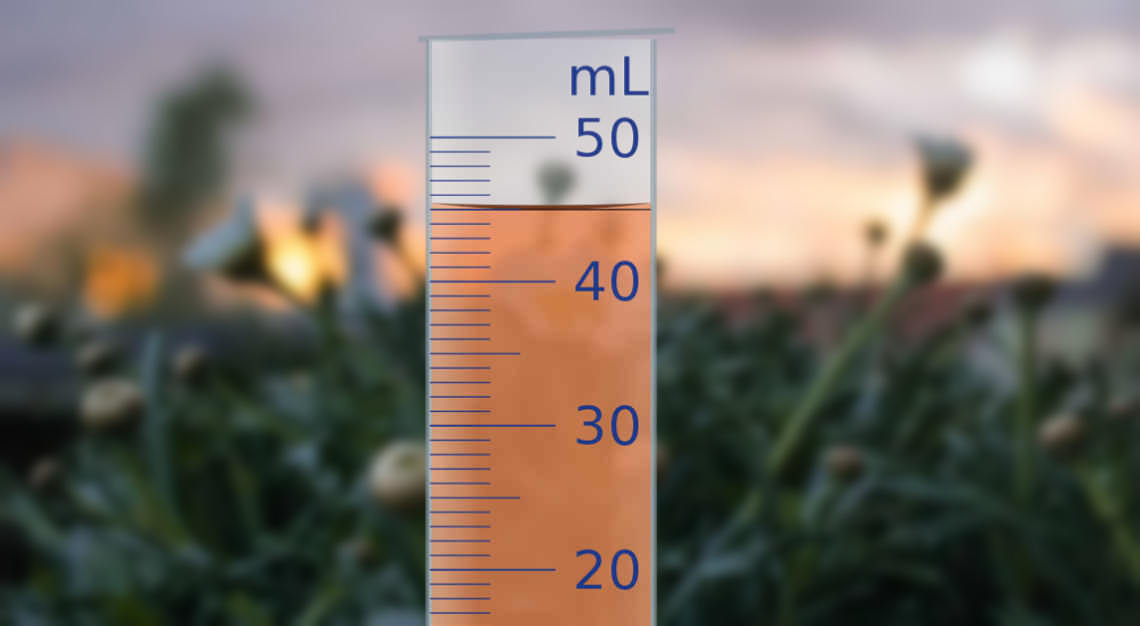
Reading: value=45 unit=mL
